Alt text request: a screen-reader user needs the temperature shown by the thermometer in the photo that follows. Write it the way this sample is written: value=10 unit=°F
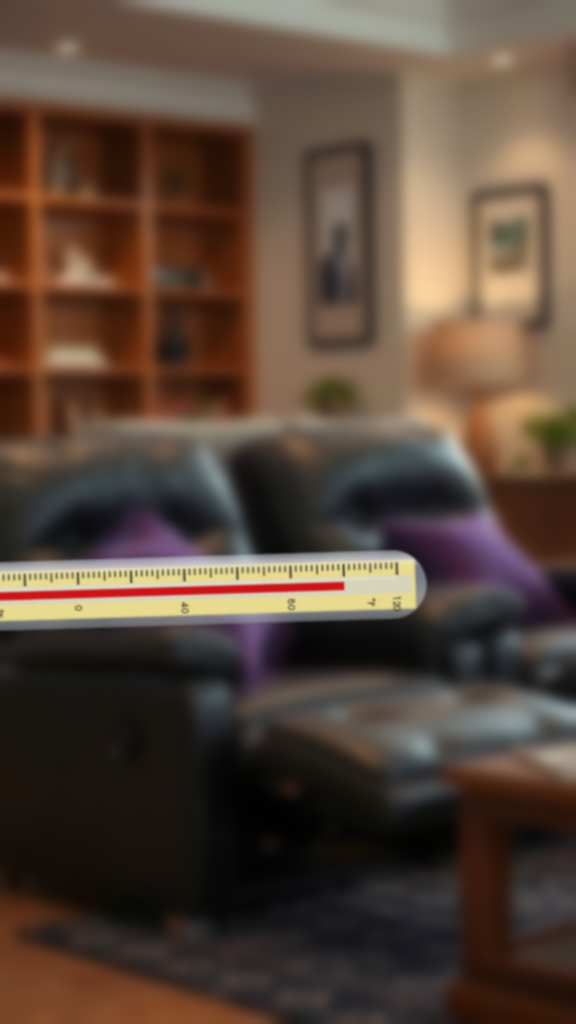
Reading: value=100 unit=°F
